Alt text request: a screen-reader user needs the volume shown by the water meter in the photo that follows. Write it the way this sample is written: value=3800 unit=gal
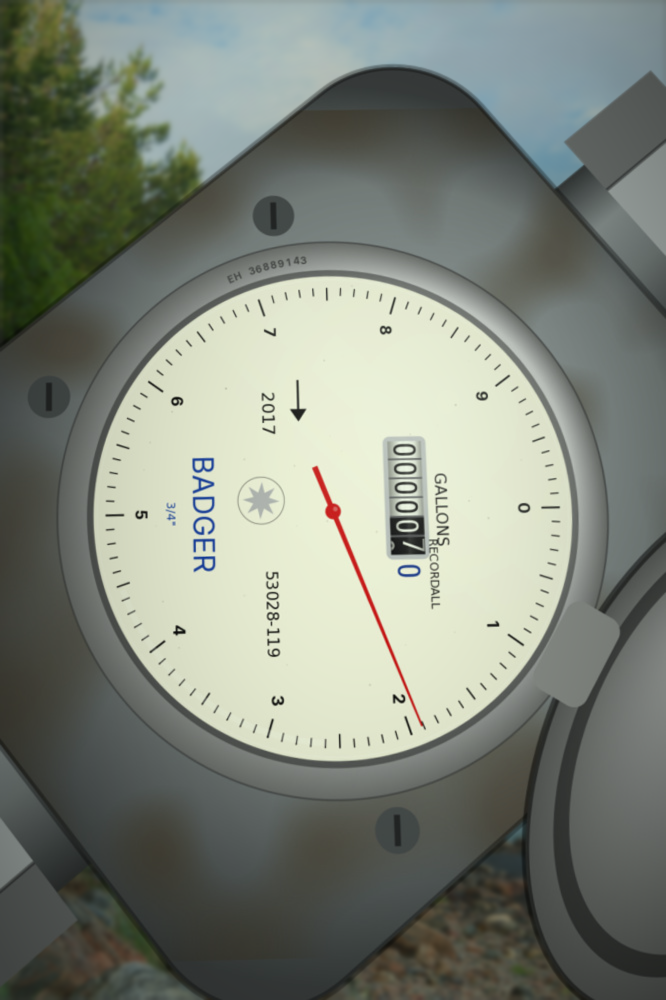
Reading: value=71.9 unit=gal
